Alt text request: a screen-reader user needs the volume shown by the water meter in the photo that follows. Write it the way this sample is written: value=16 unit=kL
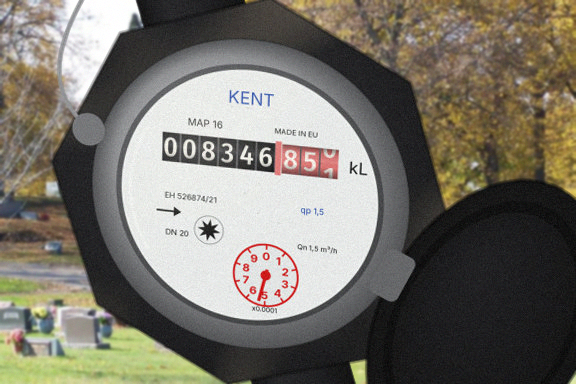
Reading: value=8346.8505 unit=kL
